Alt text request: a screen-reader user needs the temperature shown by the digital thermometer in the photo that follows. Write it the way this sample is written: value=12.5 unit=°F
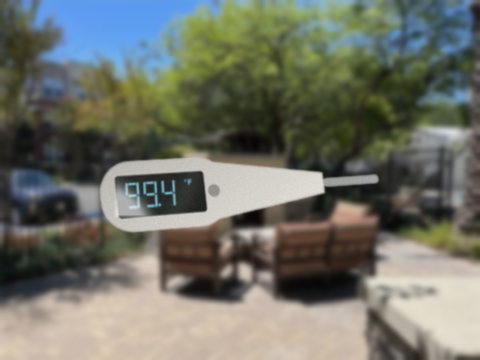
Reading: value=99.4 unit=°F
